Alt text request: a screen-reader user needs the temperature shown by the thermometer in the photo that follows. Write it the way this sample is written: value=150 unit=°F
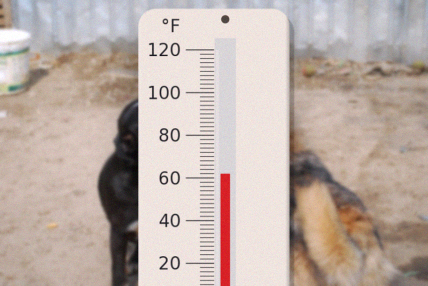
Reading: value=62 unit=°F
